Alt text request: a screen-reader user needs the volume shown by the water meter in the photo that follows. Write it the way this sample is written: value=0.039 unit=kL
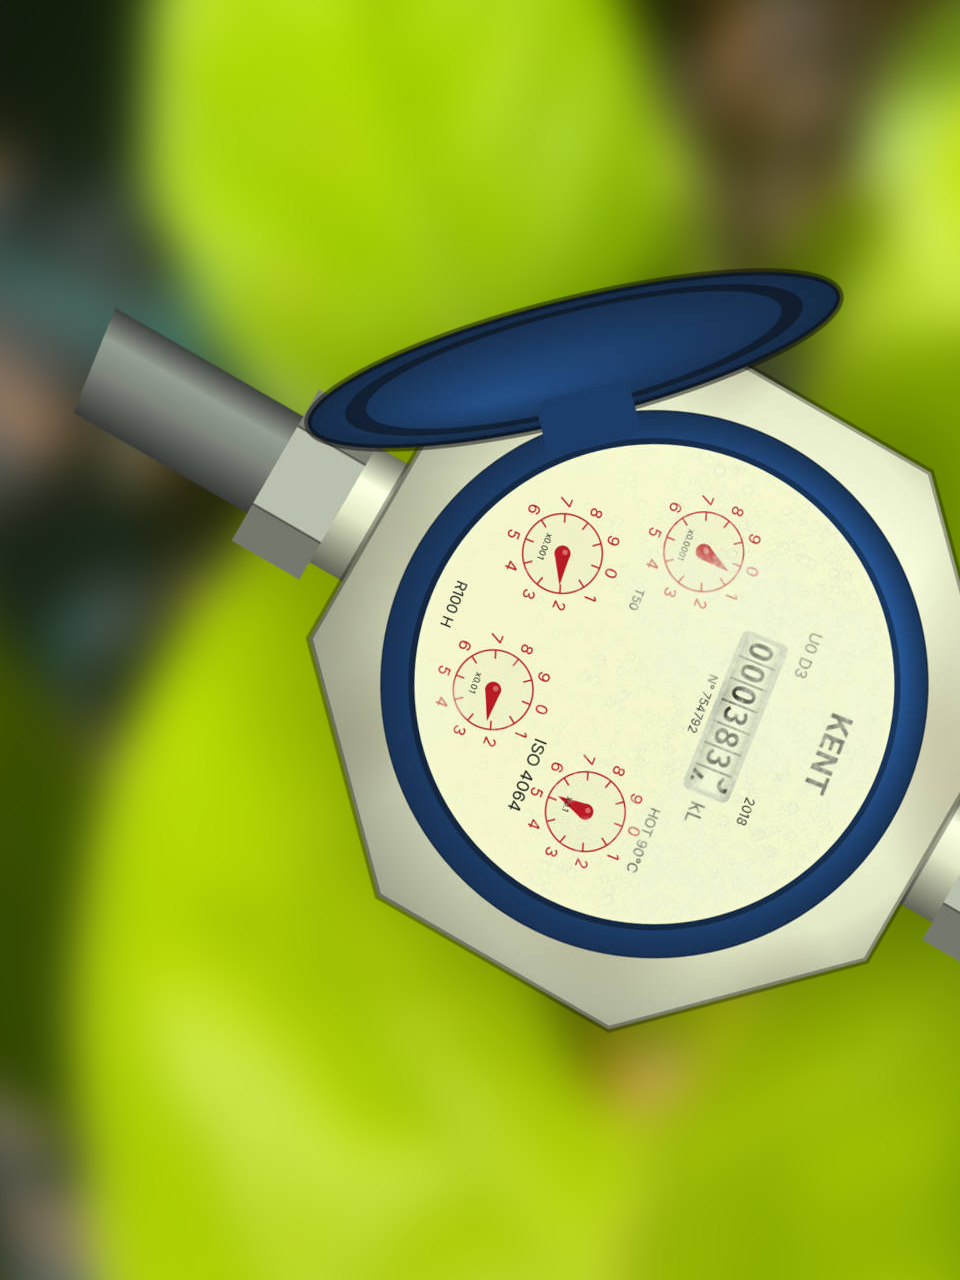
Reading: value=3833.5220 unit=kL
